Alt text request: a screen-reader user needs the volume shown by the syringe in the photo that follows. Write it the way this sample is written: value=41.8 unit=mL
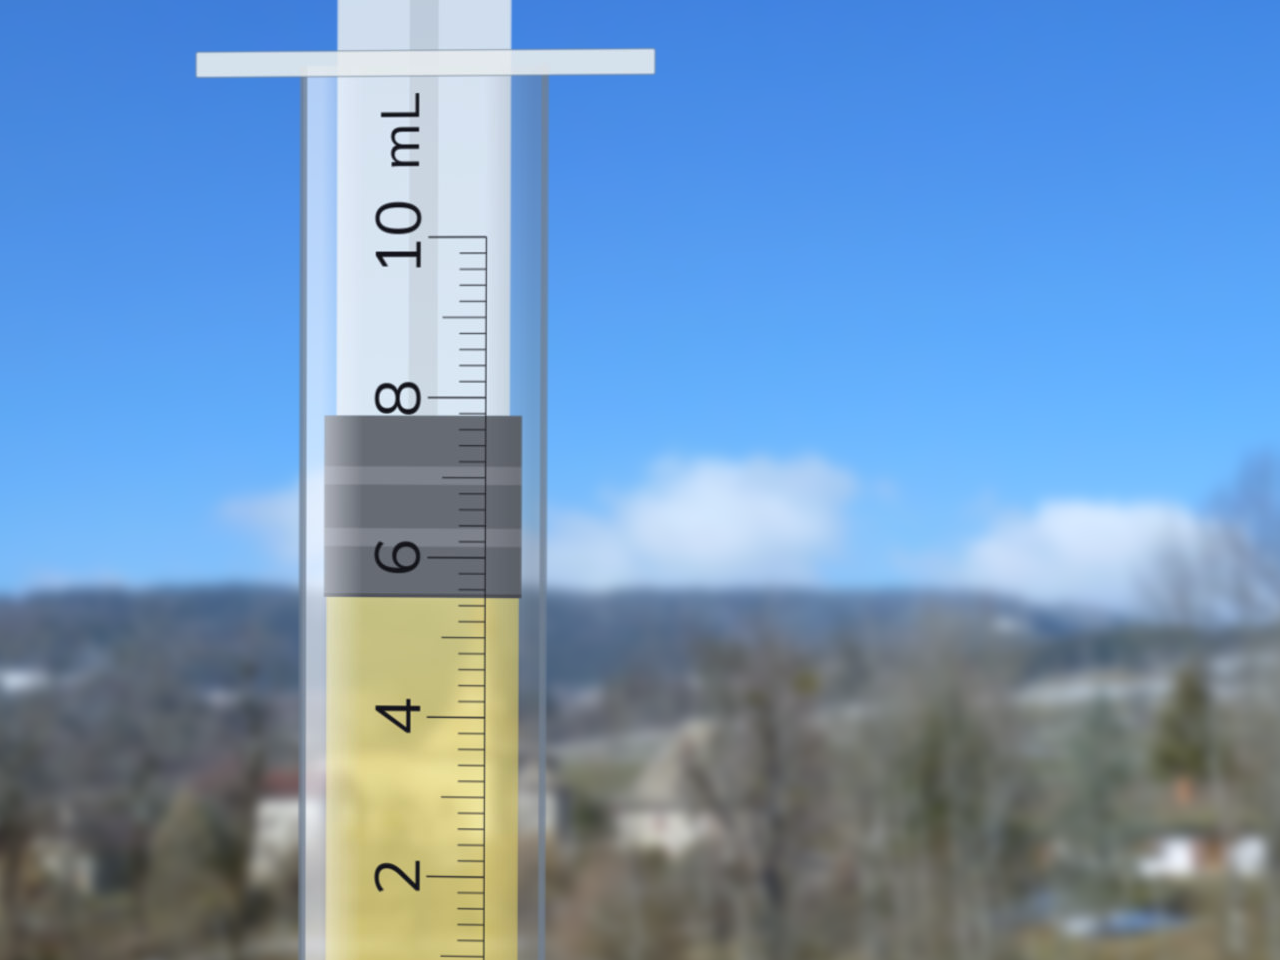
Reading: value=5.5 unit=mL
